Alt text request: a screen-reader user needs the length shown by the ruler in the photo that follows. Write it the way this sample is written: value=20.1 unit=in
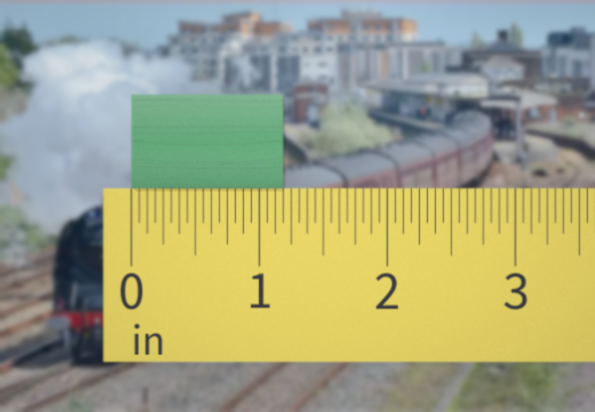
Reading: value=1.1875 unit=in
